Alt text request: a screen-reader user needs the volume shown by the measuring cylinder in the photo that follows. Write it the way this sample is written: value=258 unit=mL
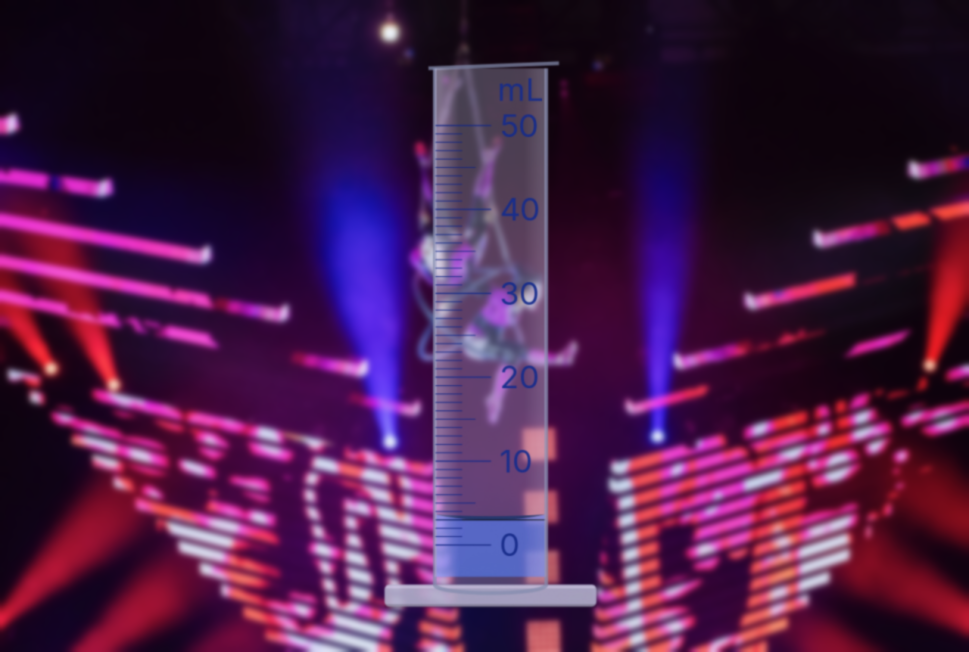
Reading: value=3 unit=mL
